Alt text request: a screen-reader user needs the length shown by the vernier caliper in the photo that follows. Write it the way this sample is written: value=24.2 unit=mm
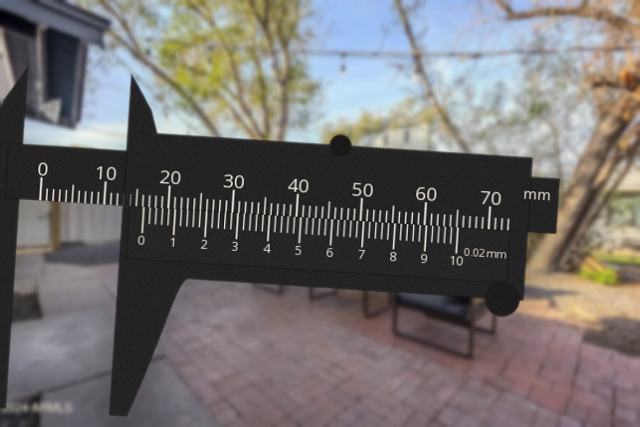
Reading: value=16.2 unit=mm
